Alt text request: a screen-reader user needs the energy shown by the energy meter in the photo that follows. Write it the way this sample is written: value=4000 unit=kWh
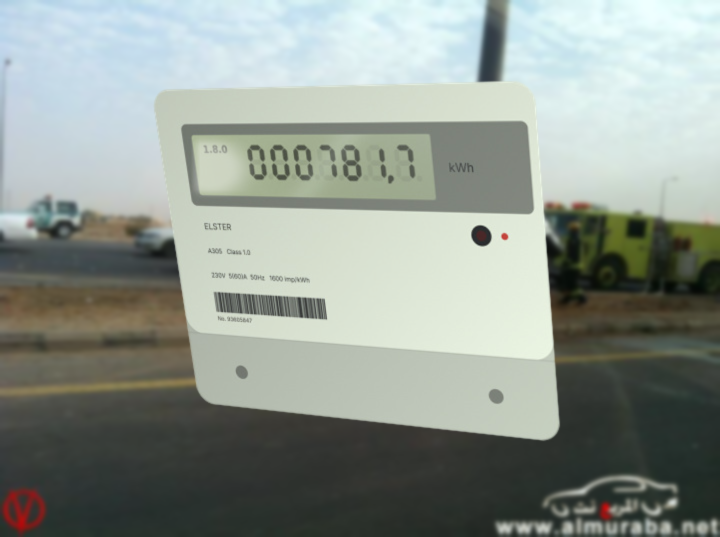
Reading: value=781.7 unit=kWh
